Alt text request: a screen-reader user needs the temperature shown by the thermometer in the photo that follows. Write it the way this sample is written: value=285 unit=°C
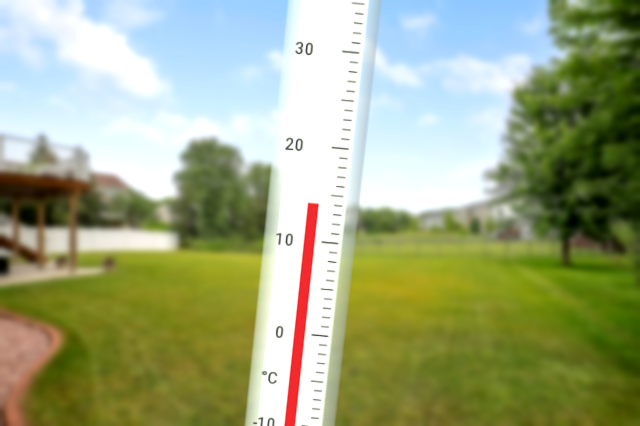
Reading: value=14 unit=°C
